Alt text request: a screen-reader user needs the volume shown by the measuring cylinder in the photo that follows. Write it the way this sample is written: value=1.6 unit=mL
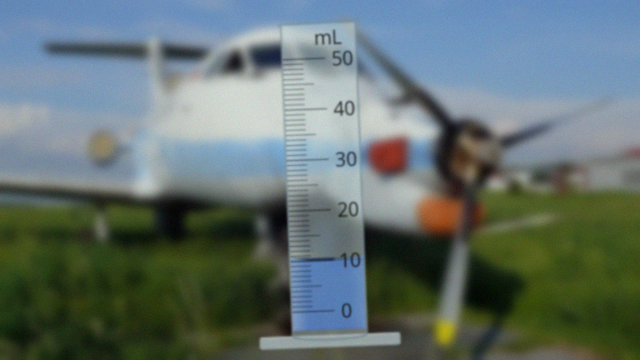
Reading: value=10 unit=mL
